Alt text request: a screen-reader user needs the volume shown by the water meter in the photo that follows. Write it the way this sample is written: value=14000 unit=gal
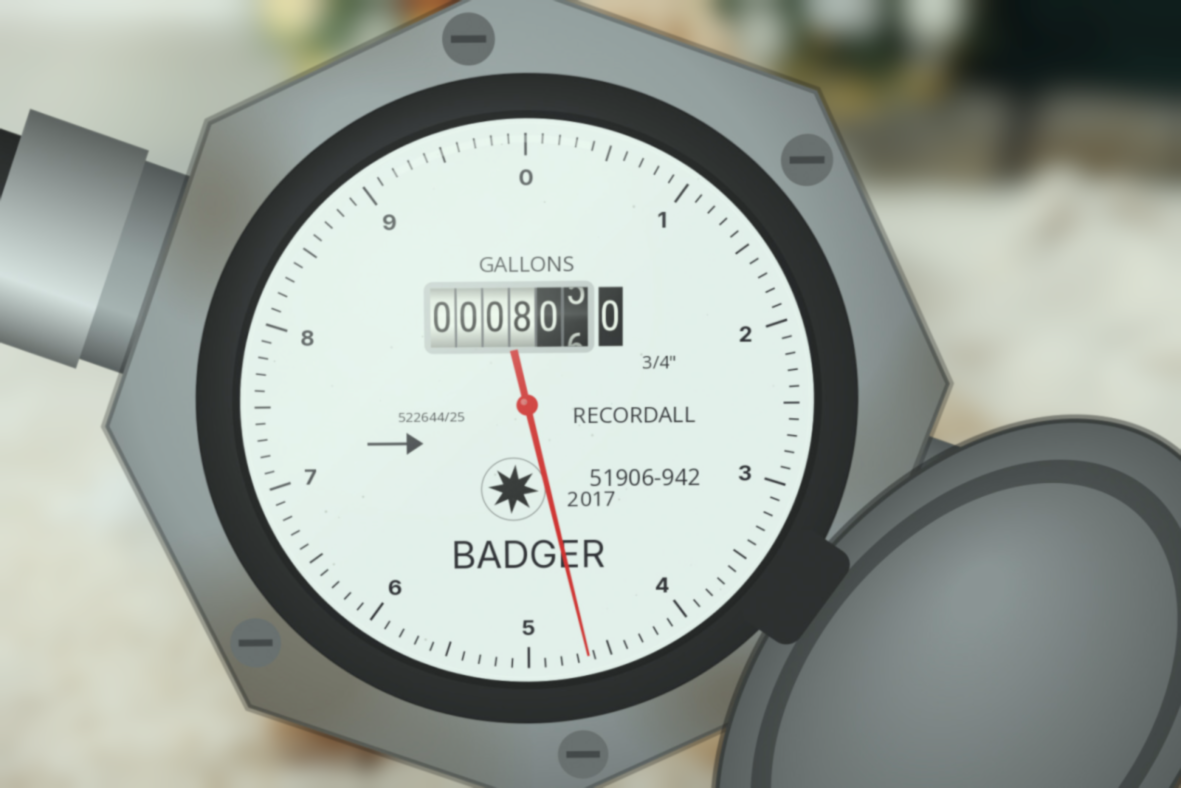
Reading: value=8054.6 unit=gal
